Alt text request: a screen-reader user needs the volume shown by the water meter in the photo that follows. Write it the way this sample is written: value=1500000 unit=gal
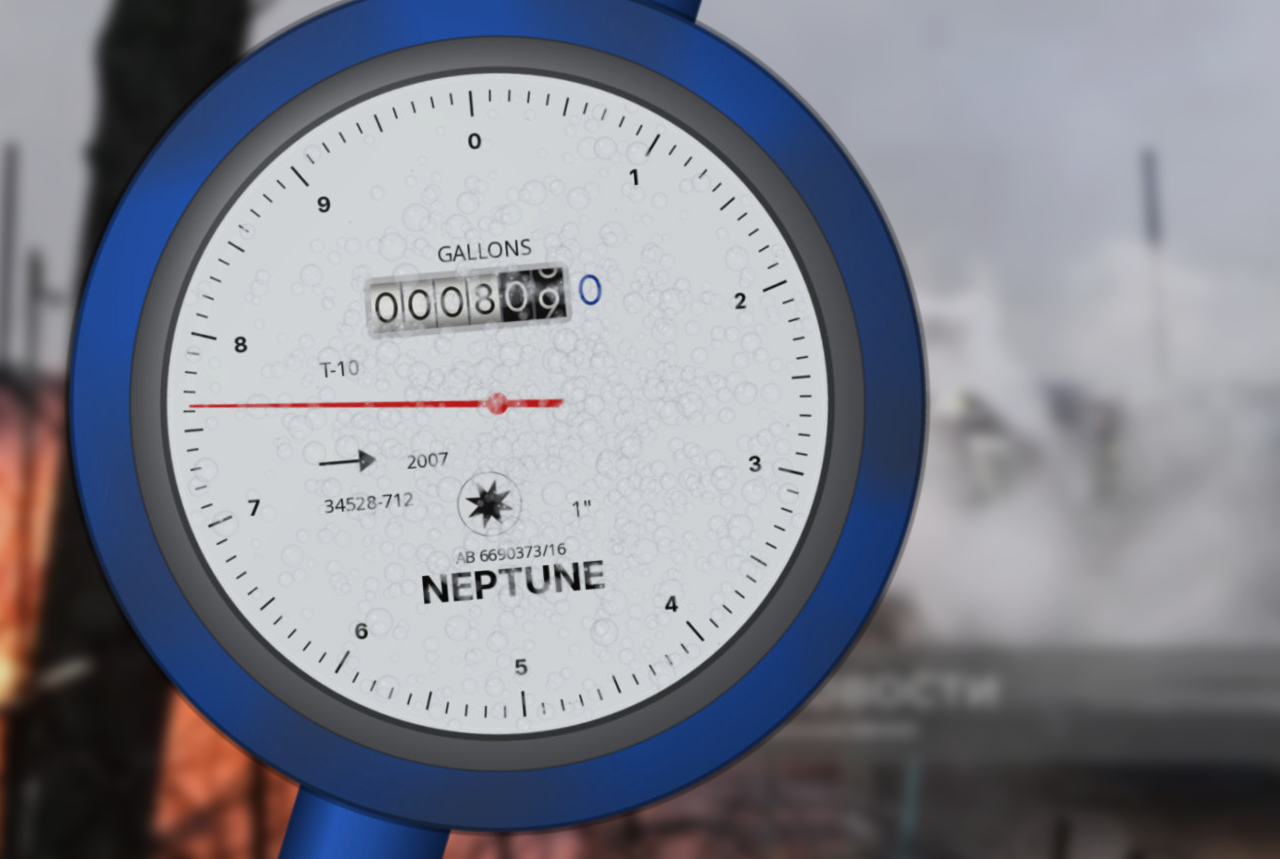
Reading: value=8087.6 unit=gal
